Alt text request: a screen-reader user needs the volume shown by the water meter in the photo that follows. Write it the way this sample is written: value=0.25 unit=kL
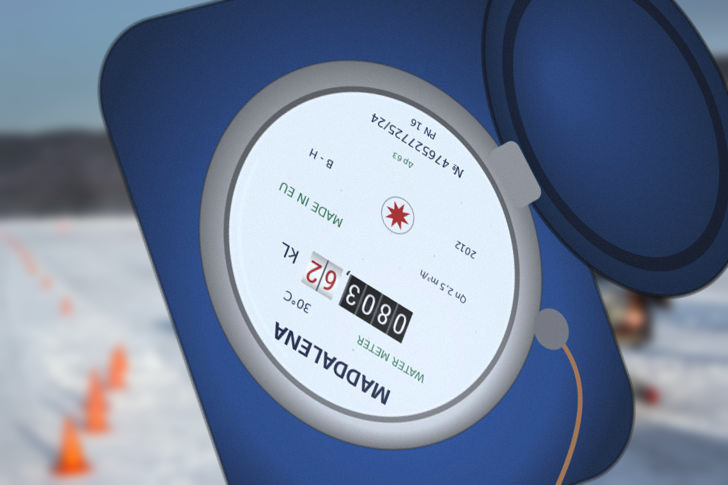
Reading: value=803.62 unit=kL
